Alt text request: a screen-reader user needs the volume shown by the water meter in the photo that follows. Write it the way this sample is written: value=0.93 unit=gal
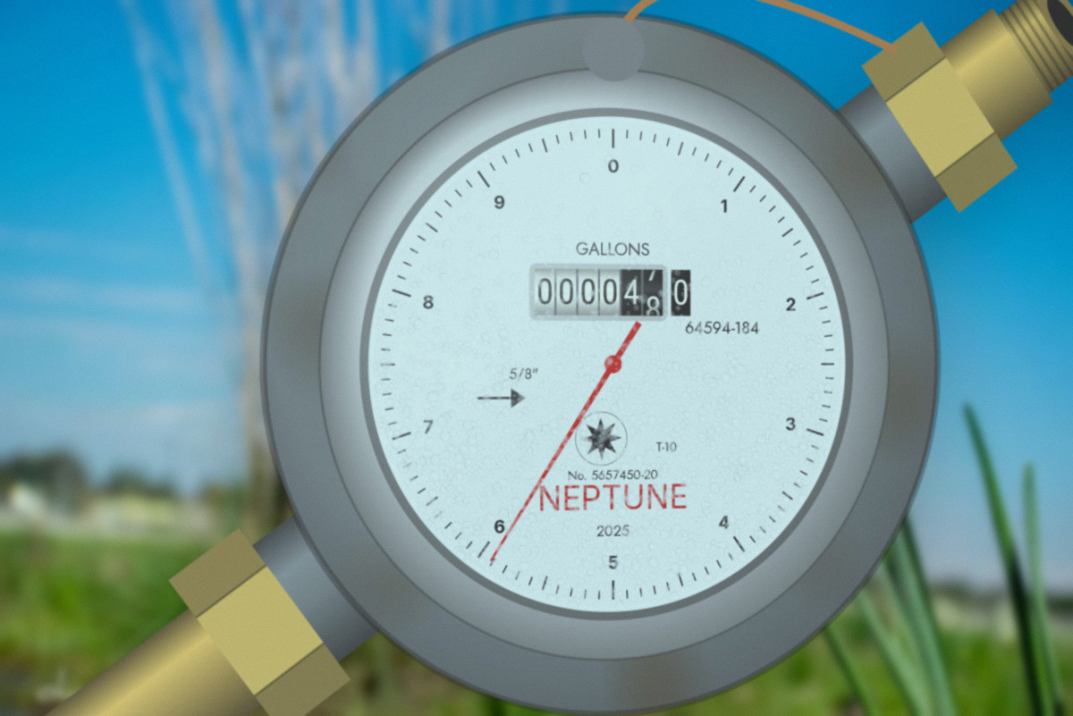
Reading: value=475.9 unit=gal
